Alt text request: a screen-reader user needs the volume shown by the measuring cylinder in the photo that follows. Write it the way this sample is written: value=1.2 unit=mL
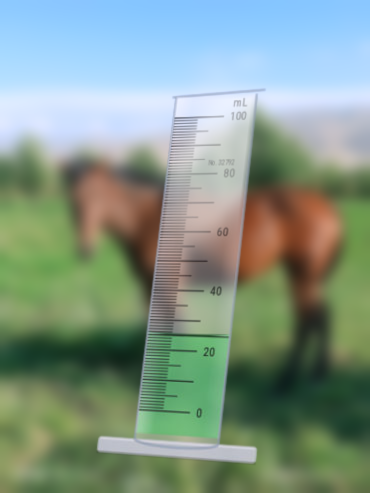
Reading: value=25 unit=mL
